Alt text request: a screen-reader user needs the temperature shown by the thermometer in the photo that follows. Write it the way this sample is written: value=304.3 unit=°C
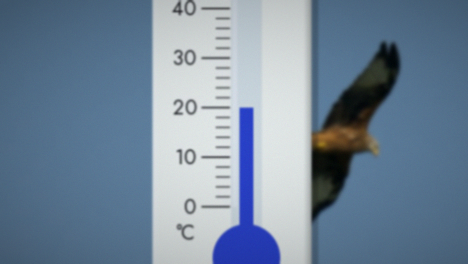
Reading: value=20 unit=°C
